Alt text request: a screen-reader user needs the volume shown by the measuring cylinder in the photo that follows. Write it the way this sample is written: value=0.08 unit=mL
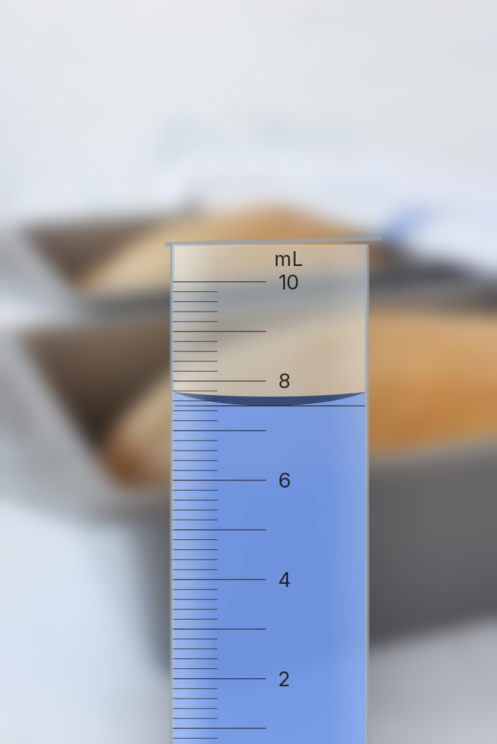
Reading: value=7.5 unit=mL
